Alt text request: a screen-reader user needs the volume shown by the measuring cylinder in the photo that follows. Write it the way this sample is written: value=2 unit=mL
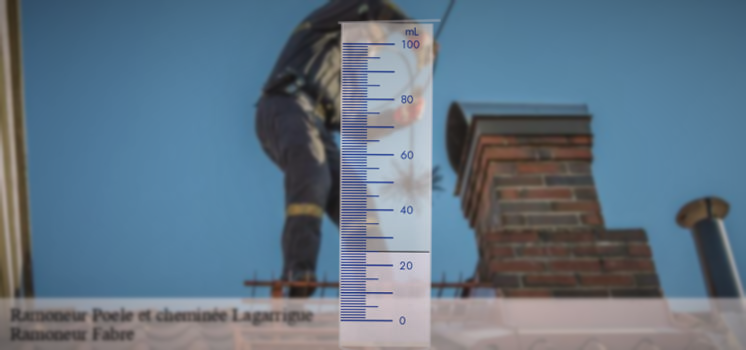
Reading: value=25 unit=mL
